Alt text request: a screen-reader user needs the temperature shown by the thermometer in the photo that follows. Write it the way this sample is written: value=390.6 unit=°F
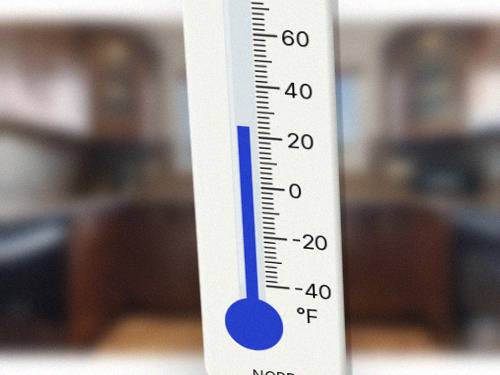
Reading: value=24 unit=°F
